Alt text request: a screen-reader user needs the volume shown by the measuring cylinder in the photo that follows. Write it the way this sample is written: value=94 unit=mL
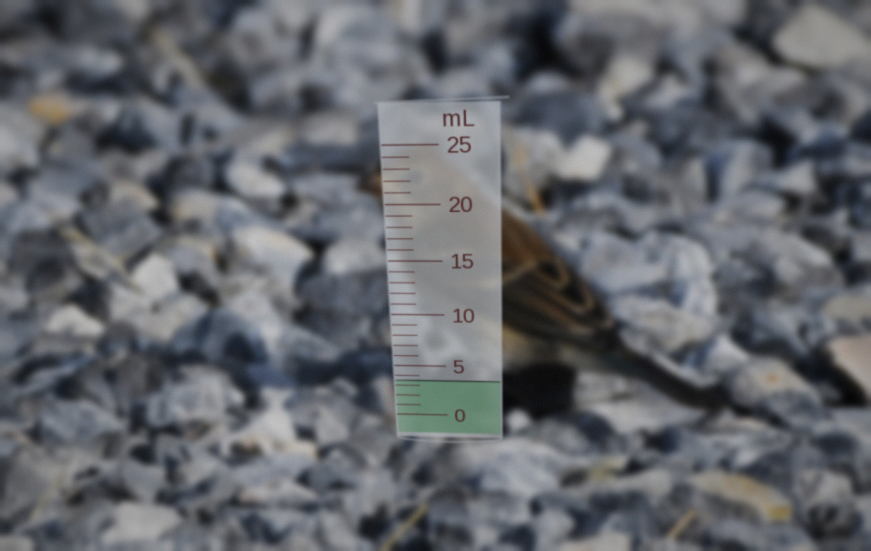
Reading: value=3.5 unit=mL
